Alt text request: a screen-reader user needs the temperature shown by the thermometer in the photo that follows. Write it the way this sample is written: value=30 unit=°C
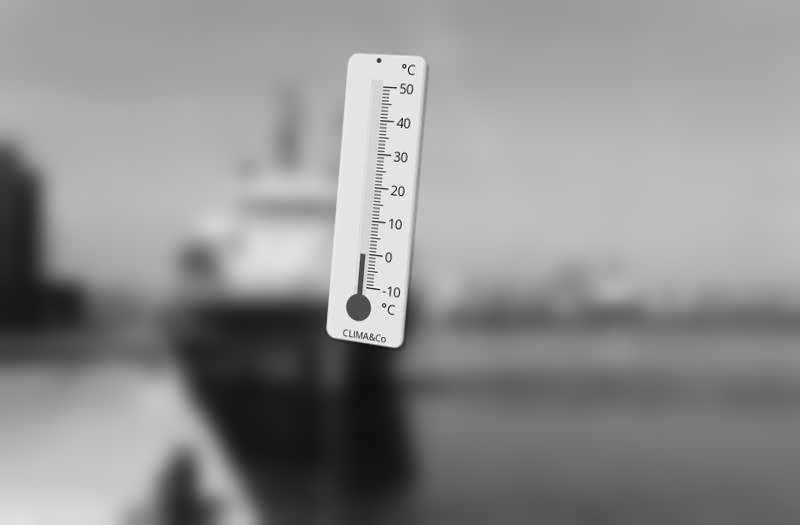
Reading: value=0 unit=°C
